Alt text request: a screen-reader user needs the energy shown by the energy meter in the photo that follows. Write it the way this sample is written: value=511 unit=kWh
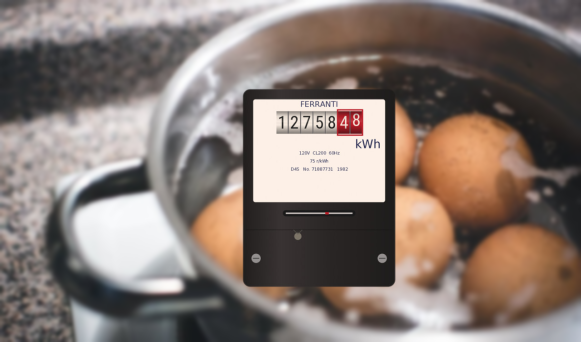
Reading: value=12758.48 unit=kWh
